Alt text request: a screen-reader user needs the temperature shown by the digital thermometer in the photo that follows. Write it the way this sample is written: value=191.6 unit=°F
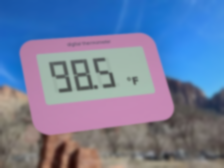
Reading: value=98.5 unit=°F
